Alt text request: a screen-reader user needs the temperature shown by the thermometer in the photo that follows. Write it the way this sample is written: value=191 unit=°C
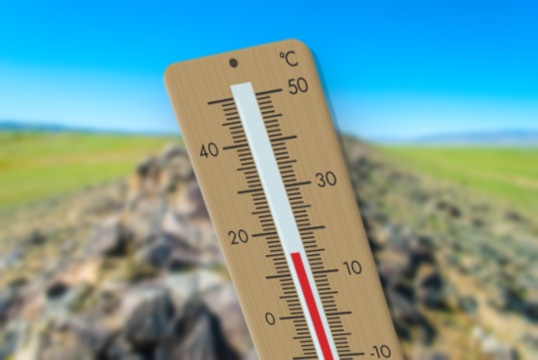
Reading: value=15 unit=°C
